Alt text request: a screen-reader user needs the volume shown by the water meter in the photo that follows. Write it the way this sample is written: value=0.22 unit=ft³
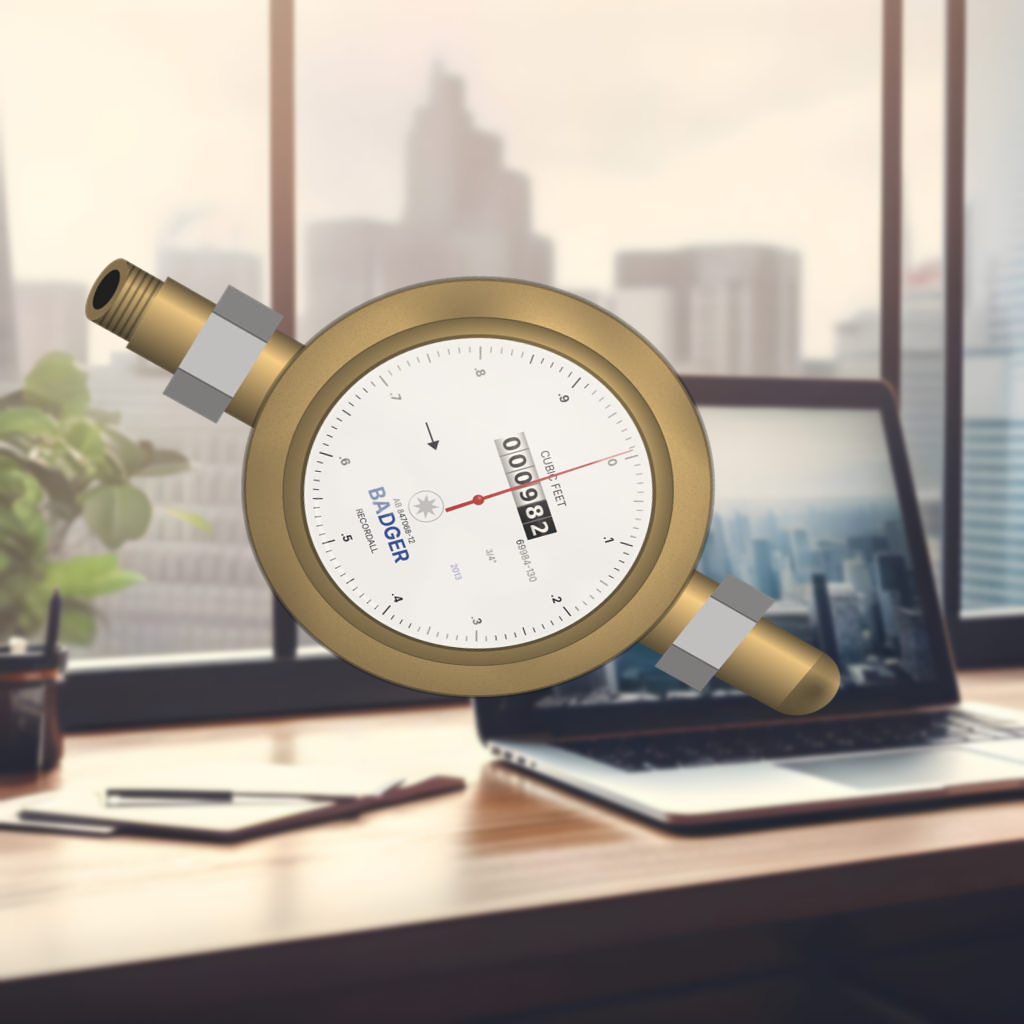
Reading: value=981.99 unit=ft³
